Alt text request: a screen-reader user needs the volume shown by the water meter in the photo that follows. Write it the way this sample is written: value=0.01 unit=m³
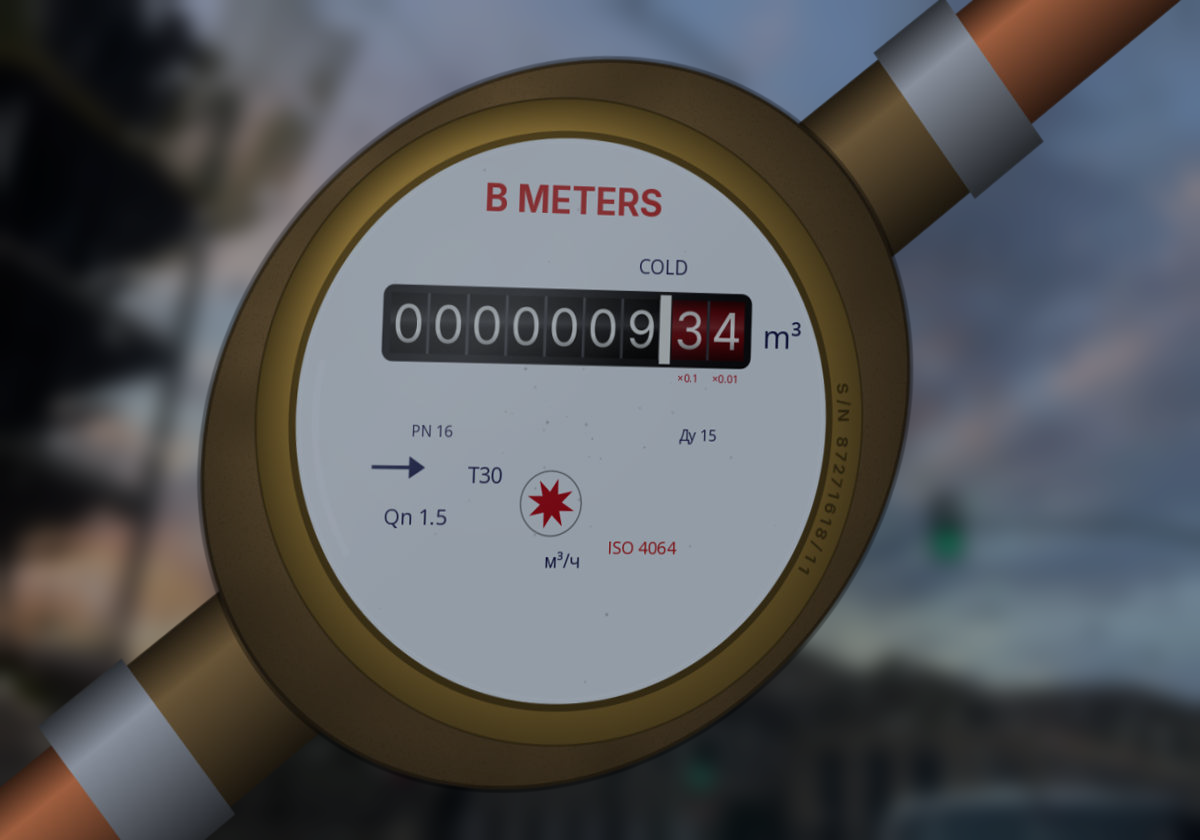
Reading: value=9.34 unit=m³
